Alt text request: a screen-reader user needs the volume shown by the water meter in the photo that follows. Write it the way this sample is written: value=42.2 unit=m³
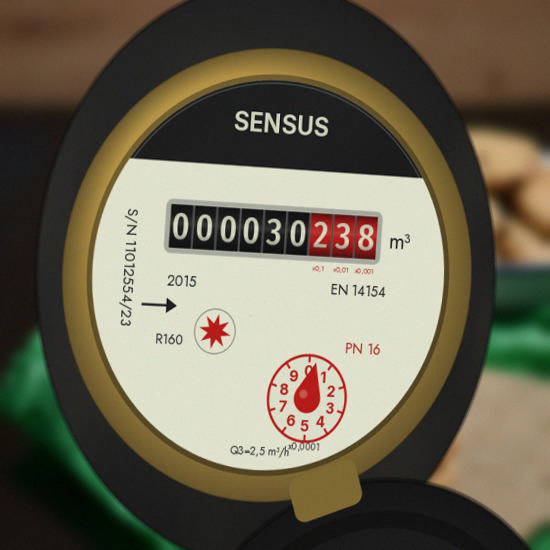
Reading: value=30.2380 unit=m³
